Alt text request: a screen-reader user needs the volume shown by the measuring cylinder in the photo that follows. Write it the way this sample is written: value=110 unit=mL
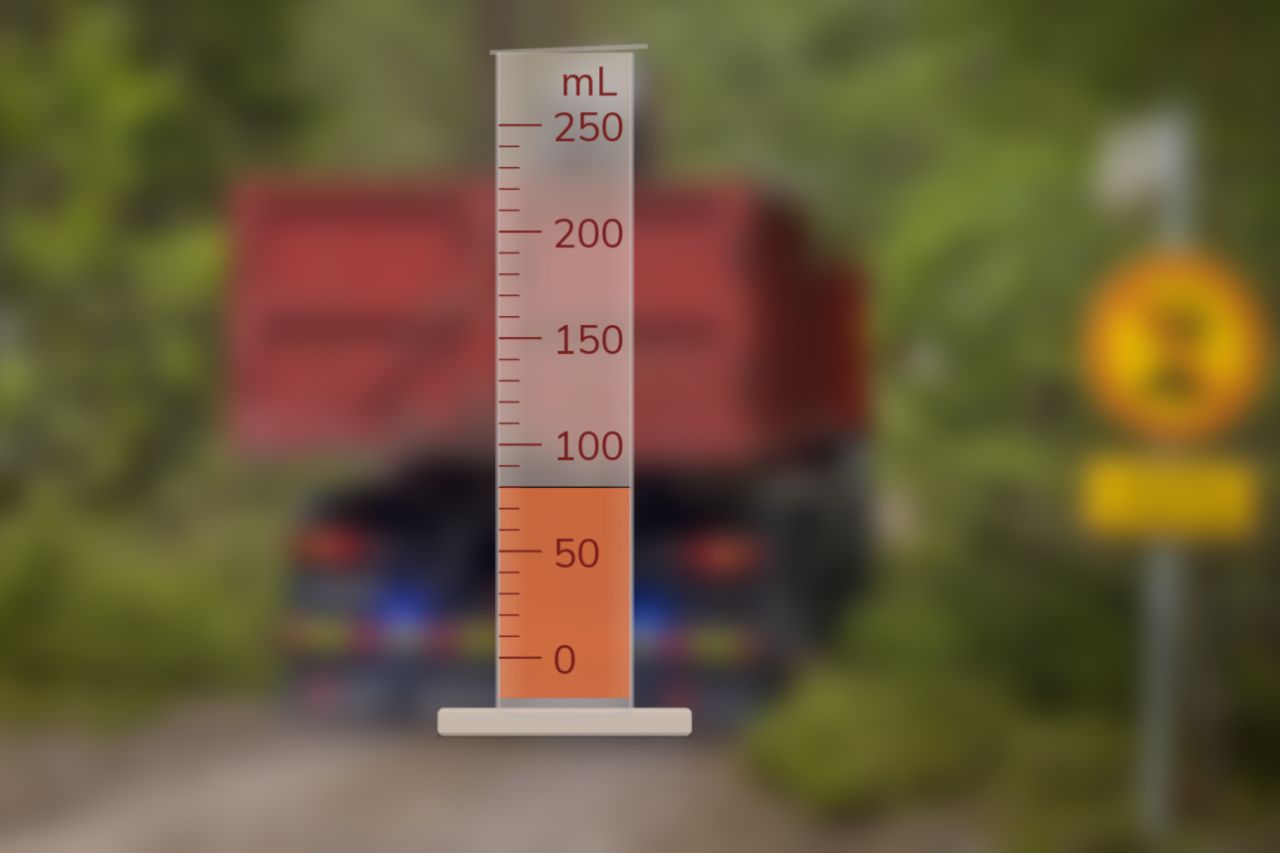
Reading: value=80 unit=mL
